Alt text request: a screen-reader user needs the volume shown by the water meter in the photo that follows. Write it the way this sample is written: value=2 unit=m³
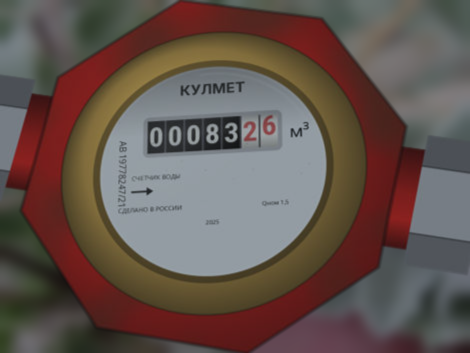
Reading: value=83.26 unit=m³
